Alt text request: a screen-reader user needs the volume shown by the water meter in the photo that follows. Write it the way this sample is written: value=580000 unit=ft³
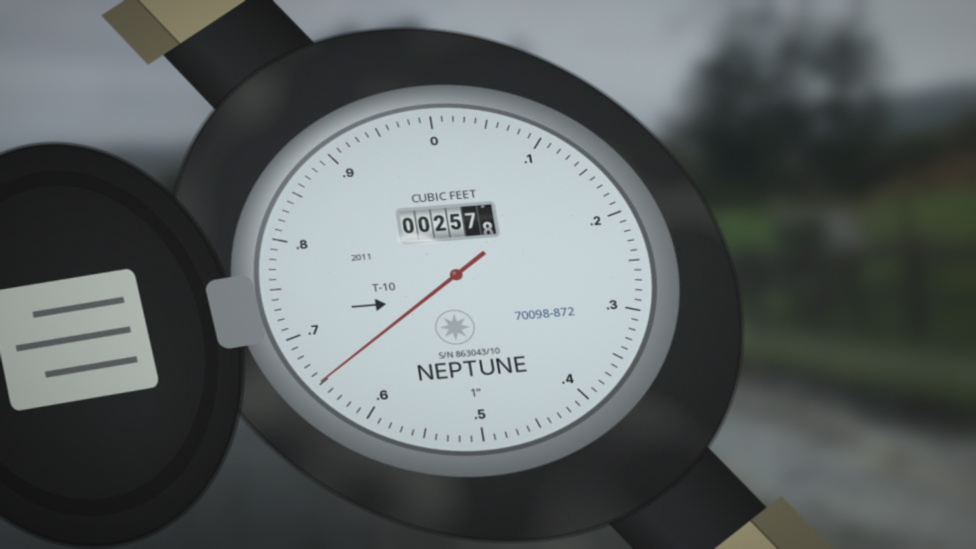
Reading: value=2577.65 unit=ft³
